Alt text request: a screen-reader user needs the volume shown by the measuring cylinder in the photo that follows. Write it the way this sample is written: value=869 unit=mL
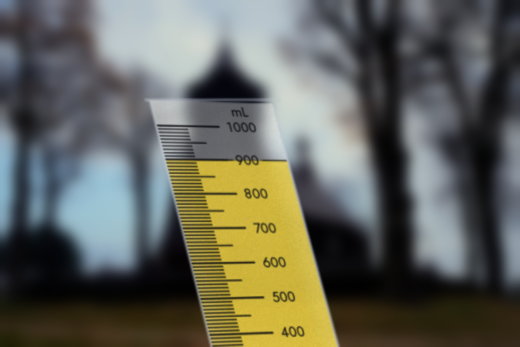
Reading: value=900 unit=mL
